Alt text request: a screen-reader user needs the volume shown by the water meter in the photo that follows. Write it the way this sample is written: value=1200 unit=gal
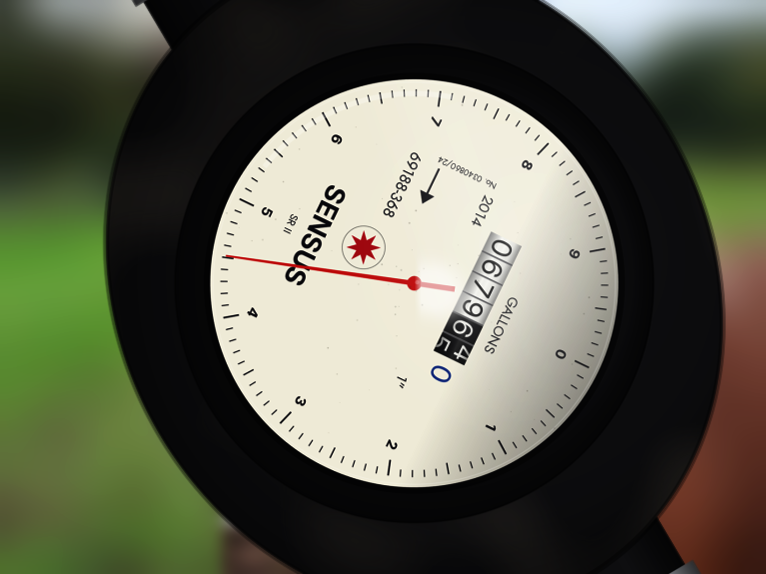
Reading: value=679644.5 unit=gal
